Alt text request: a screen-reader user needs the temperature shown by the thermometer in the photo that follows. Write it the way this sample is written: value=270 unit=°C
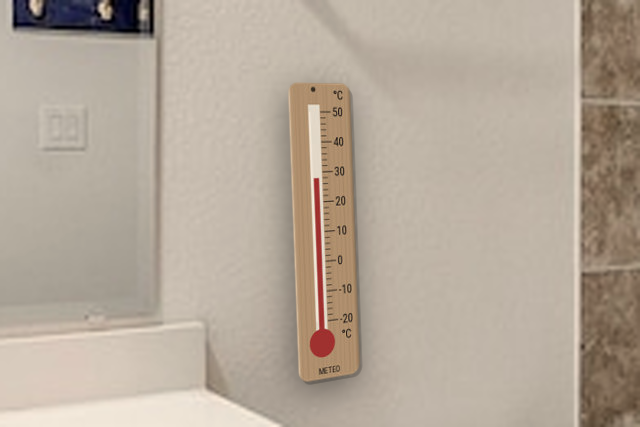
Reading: value=28 unit=°C
